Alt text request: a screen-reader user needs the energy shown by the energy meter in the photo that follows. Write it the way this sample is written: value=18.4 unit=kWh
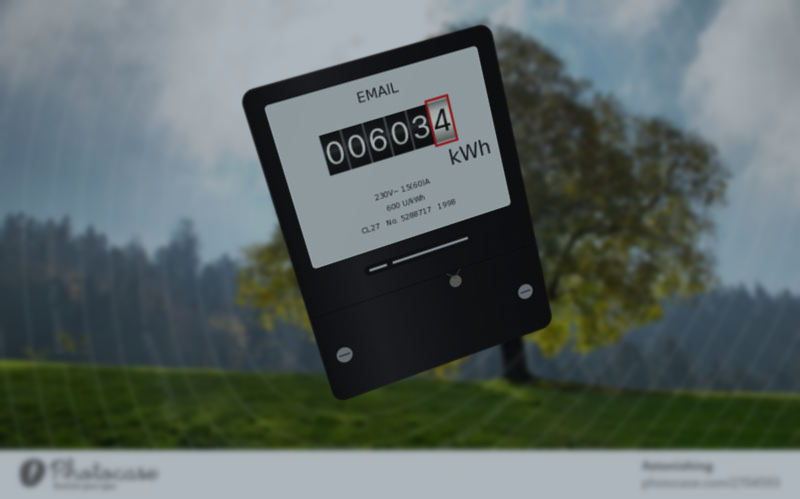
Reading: value=603.4 unit=kWh
